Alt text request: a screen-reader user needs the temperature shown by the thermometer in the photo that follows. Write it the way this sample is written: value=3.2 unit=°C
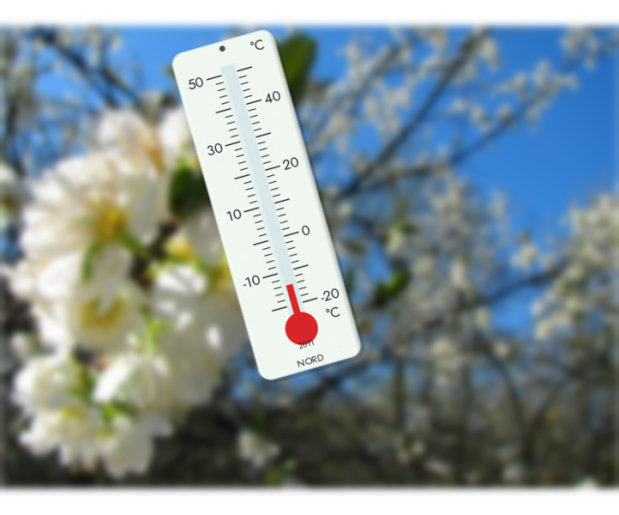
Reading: value=-14 unit=°C
